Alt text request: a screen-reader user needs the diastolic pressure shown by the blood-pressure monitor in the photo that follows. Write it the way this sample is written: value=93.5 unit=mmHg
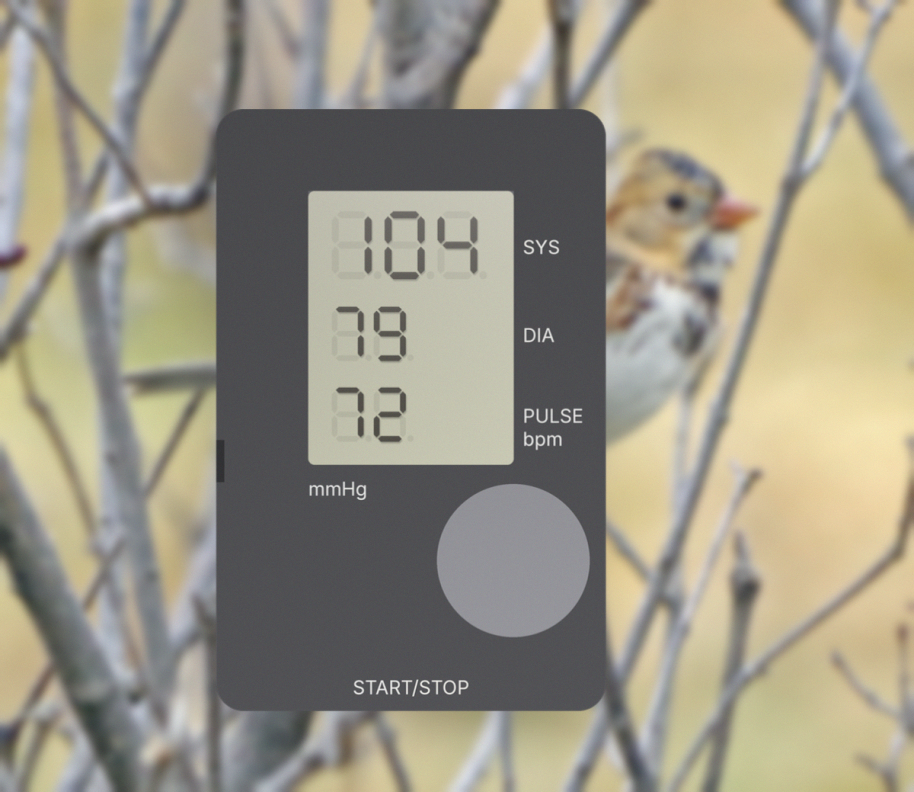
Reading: value=79 unit=mmHg
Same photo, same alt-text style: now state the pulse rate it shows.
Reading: value=72 unit=bpm
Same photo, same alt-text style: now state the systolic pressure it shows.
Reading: value=104 unit=mmHg
